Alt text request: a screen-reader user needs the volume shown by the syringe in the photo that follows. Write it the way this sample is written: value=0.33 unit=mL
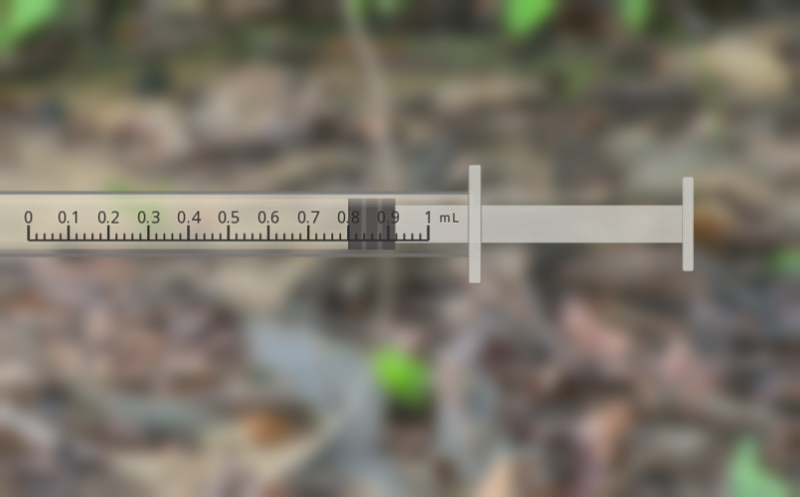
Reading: value=0.8 unit=mL
